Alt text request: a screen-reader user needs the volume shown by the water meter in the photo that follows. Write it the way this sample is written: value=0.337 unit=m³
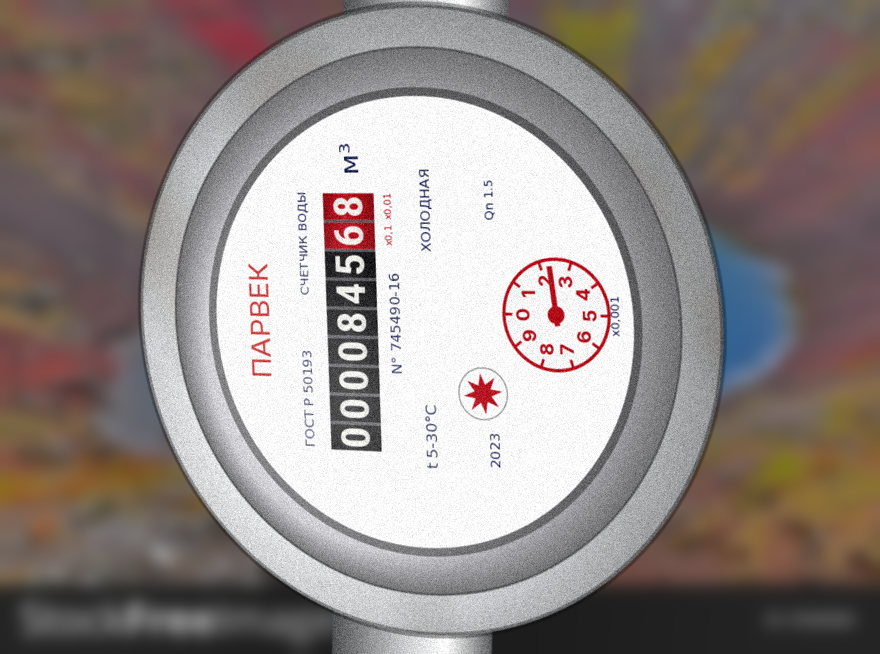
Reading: value=845.682 unit=m³
